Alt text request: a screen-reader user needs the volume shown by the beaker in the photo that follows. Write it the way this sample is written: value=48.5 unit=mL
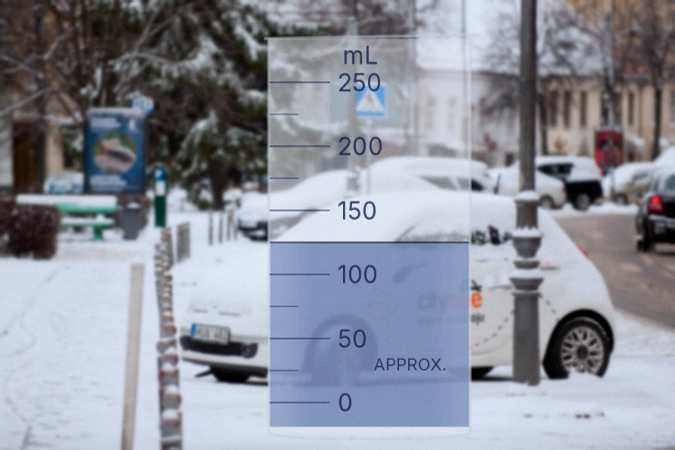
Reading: value=125 unit=mL
